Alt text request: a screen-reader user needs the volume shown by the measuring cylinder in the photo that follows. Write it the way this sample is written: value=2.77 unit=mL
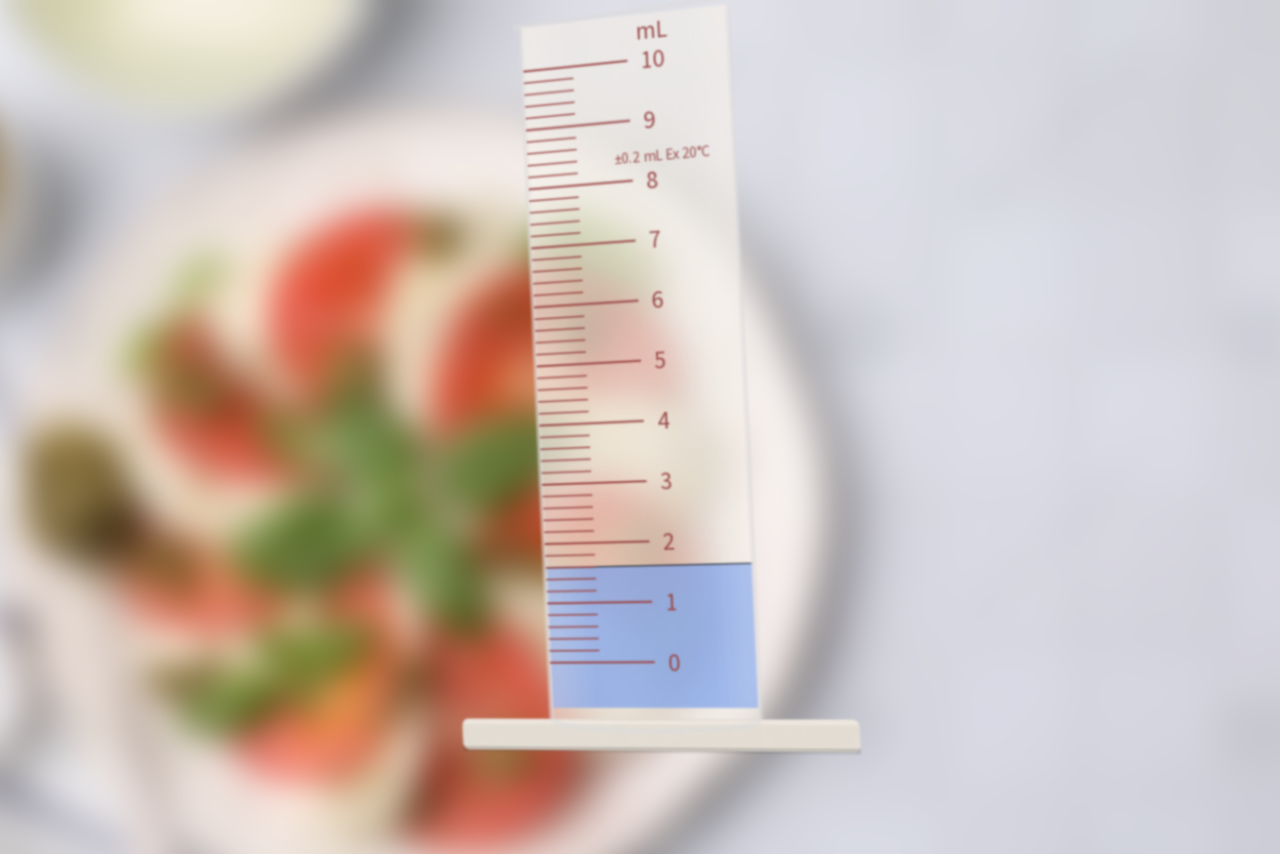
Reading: value=1.6 unit=mL
